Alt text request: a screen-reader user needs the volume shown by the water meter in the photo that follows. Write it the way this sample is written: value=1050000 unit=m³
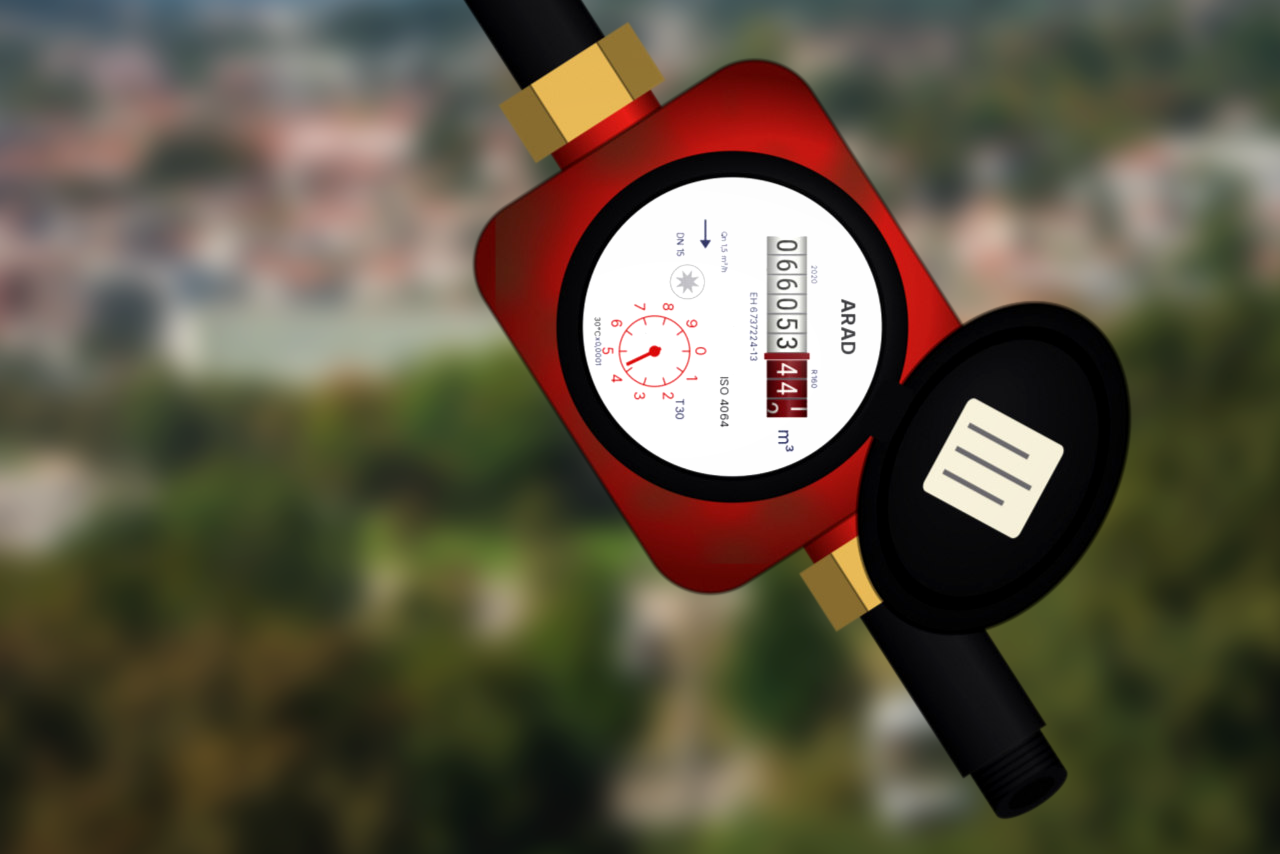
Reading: value=66053.4414 unit=m³
